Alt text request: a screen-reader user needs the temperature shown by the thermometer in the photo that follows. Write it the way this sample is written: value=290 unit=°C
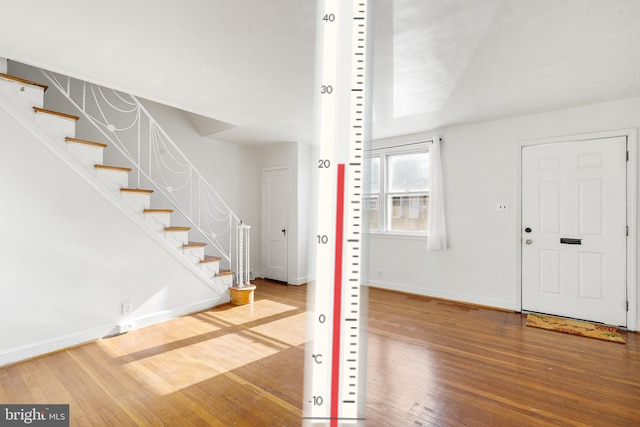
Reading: value=20 unit=°C
